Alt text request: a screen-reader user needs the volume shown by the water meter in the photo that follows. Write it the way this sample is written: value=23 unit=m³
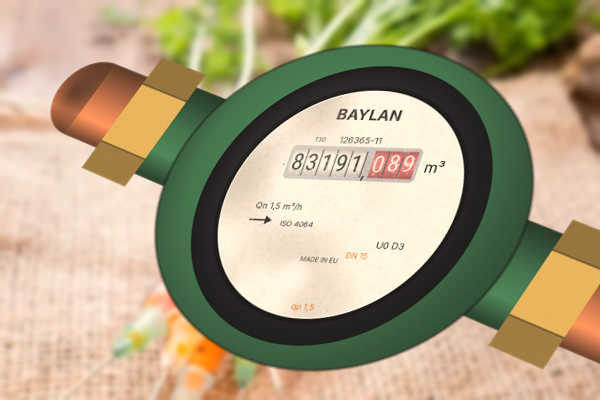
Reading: value=83191.089 unit=m³
